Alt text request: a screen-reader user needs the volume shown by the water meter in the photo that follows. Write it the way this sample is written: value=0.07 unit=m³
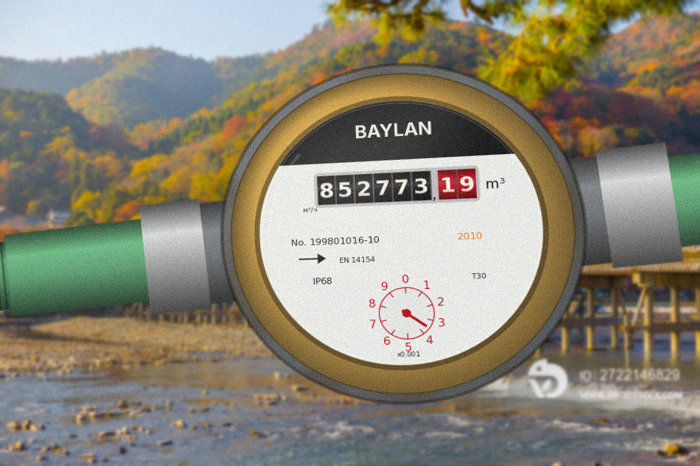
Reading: value=852773.193 unit=m³
